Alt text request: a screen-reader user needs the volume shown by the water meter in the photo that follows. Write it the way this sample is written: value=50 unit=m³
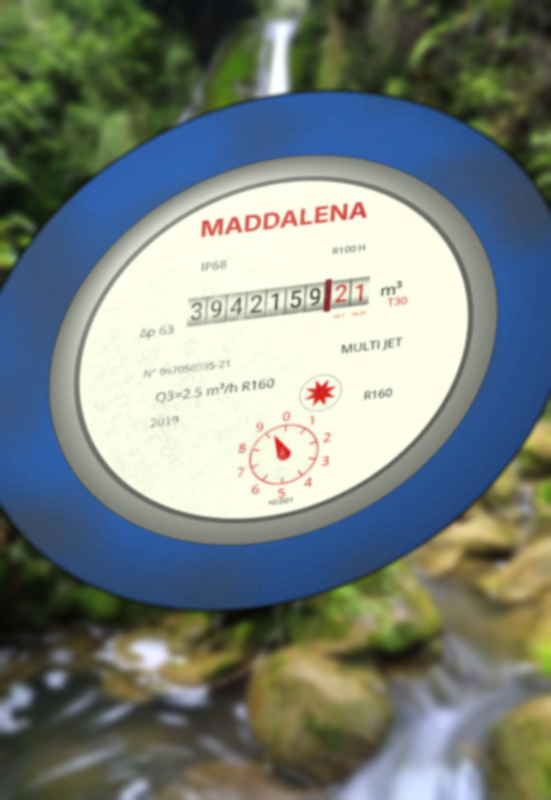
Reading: value=3942159.209 unit=m³
